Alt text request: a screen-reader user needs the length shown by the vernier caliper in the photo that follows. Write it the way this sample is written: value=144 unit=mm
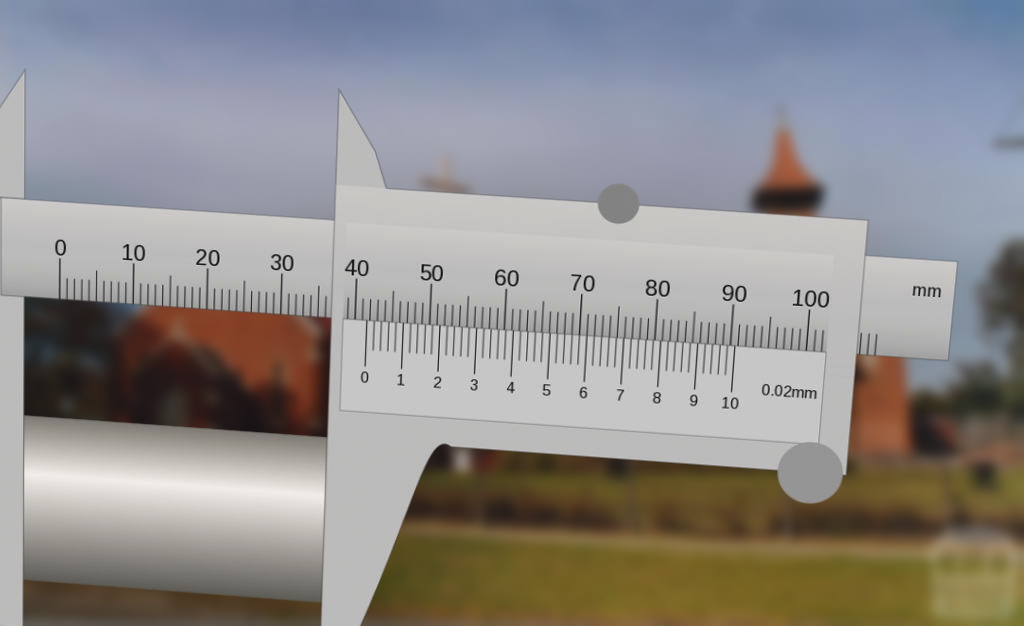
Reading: value=41.6 unit=mm
